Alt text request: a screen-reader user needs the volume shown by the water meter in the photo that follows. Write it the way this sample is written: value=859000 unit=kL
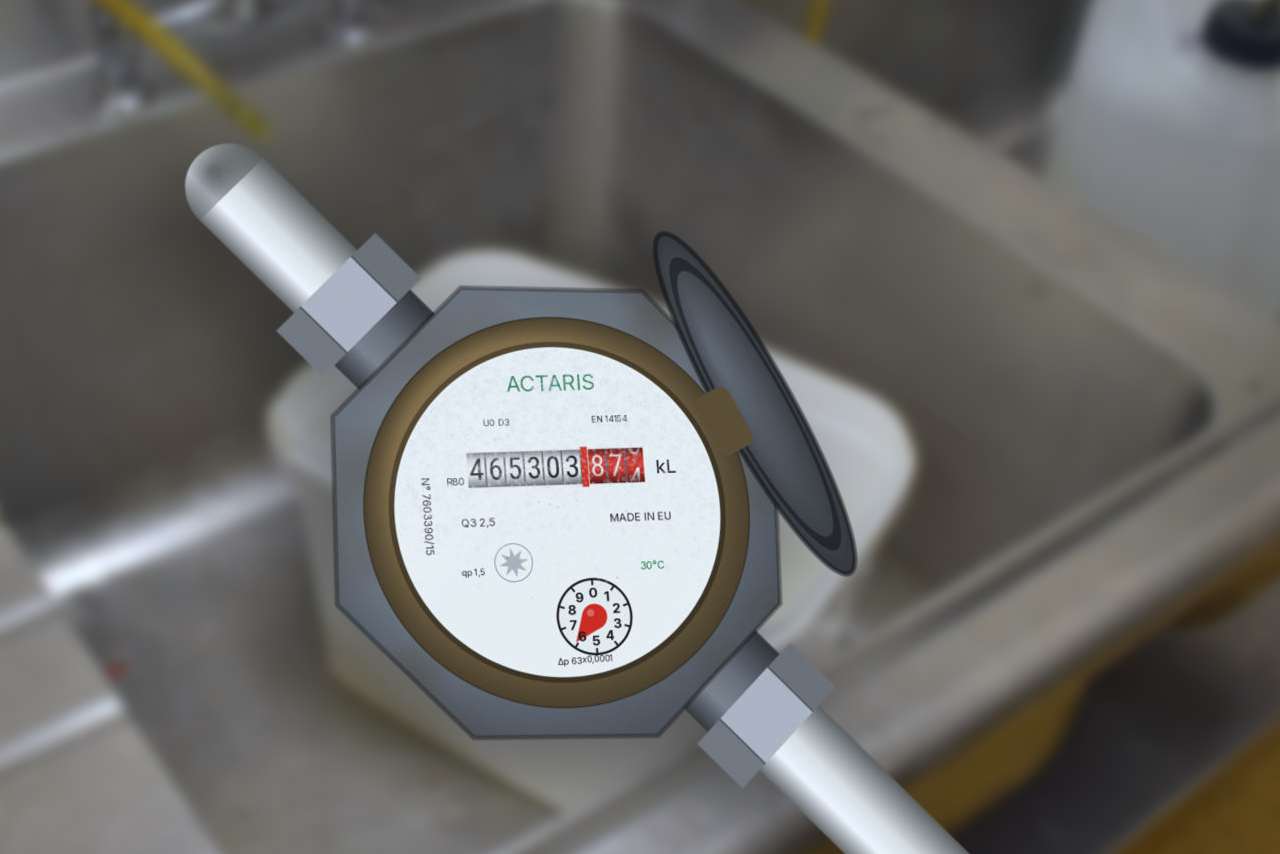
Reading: value=465303.8736 unit=kL
